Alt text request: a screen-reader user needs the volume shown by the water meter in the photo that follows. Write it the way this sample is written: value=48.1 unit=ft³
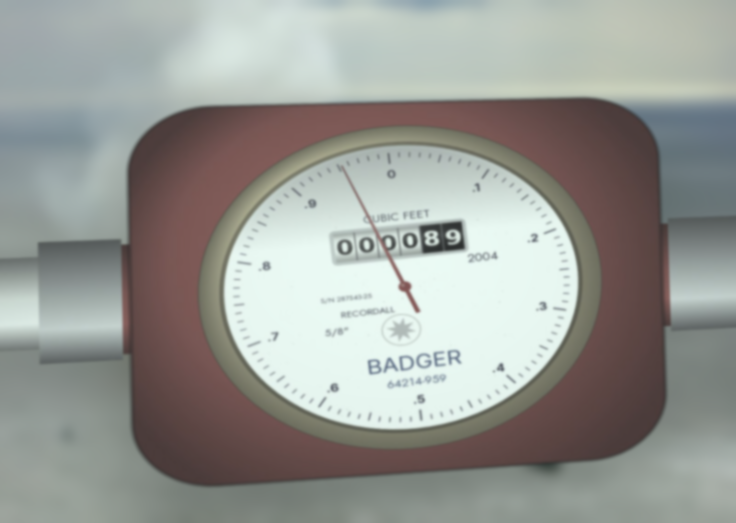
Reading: value=88.95 unit=ft³
